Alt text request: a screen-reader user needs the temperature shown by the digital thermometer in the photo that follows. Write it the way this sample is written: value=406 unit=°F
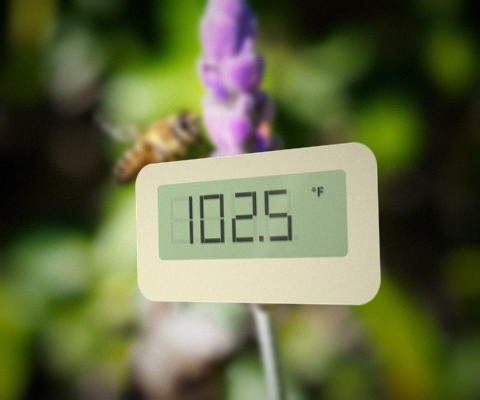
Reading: value=102.5 unit=°F
